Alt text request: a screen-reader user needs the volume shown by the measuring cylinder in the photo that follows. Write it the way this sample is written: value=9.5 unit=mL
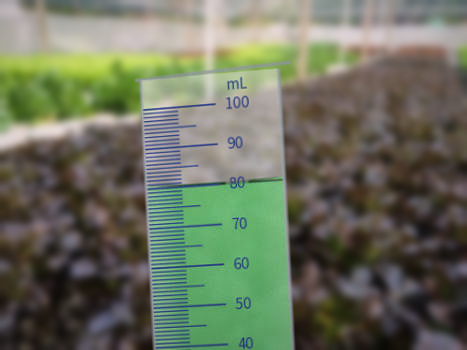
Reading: value=80 unit=mL
